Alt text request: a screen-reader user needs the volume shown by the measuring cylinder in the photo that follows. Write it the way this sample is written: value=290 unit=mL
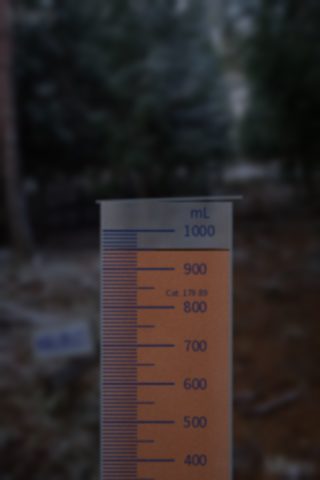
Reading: value=950 unit=mL
